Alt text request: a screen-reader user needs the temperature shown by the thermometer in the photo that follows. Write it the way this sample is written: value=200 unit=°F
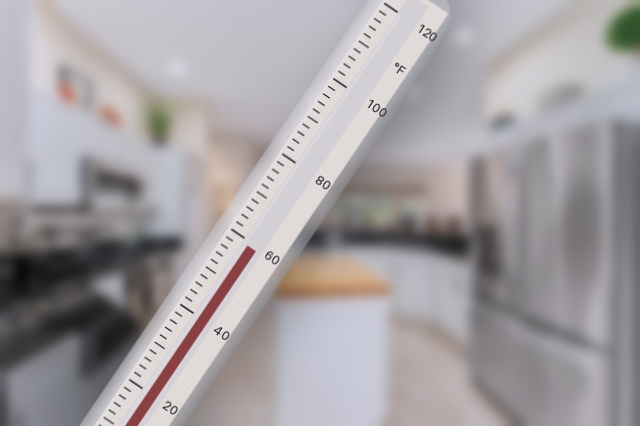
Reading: value=59 unit=°F
